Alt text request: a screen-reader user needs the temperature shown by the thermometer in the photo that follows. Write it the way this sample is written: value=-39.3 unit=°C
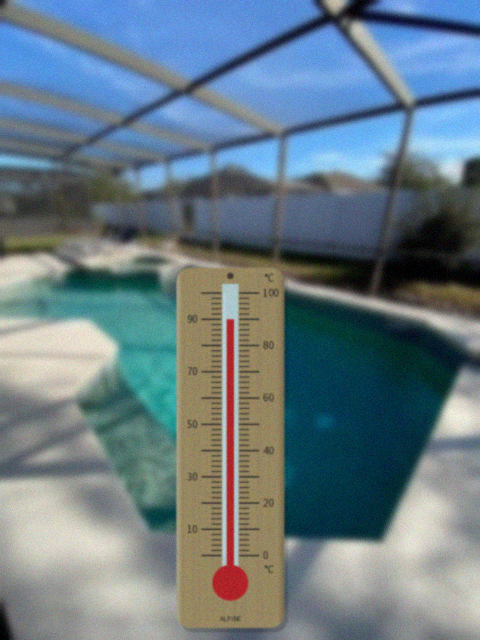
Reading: value=90 unit=°C
